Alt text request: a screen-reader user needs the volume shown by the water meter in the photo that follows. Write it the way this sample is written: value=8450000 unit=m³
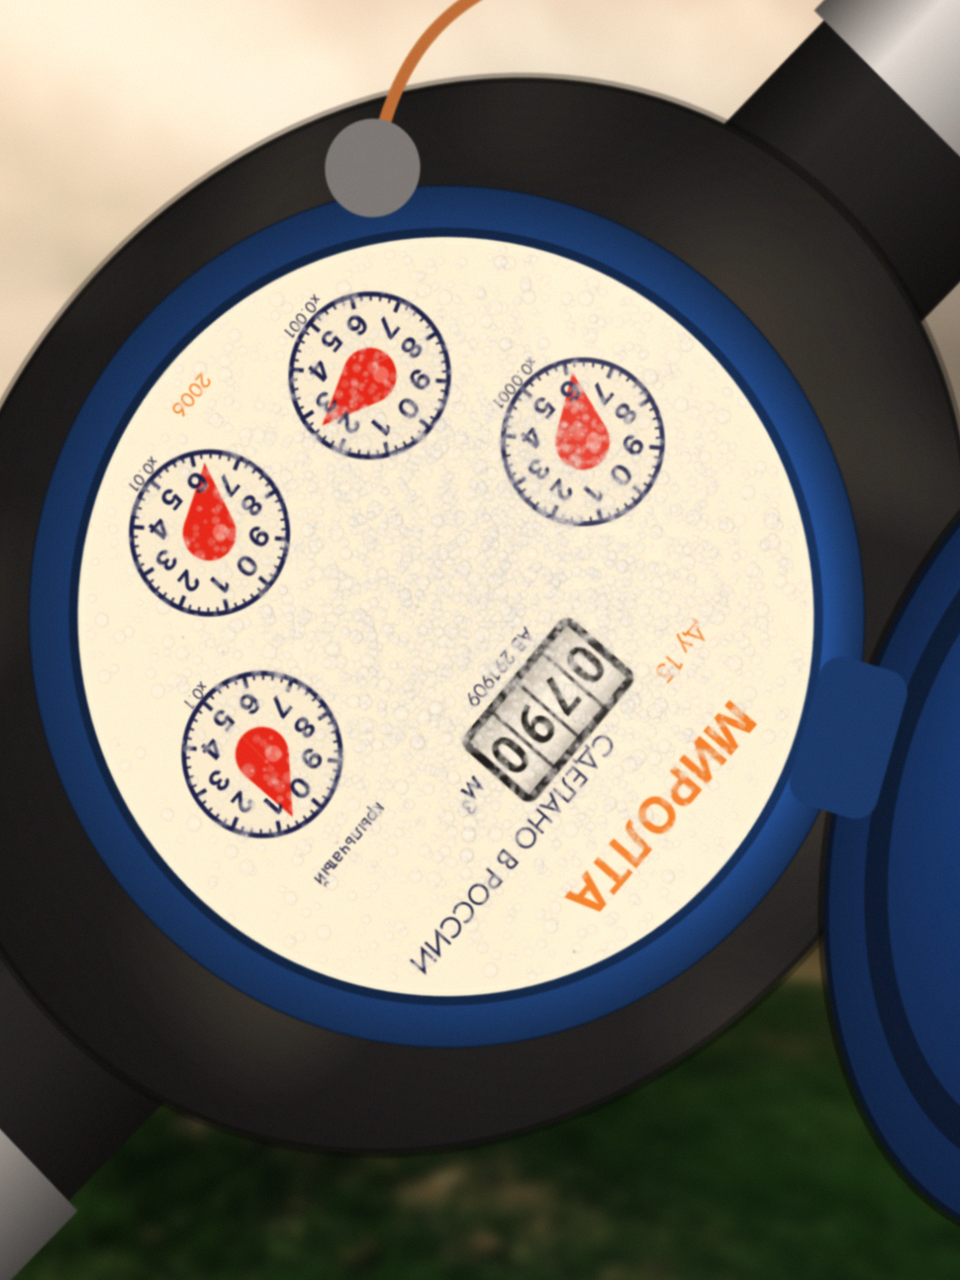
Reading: value=790.0626 unit=m³
